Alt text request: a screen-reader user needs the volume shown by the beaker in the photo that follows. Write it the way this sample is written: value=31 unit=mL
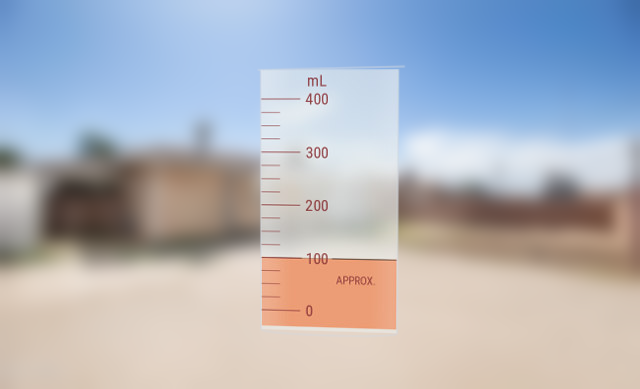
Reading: value=100 unit=mL
